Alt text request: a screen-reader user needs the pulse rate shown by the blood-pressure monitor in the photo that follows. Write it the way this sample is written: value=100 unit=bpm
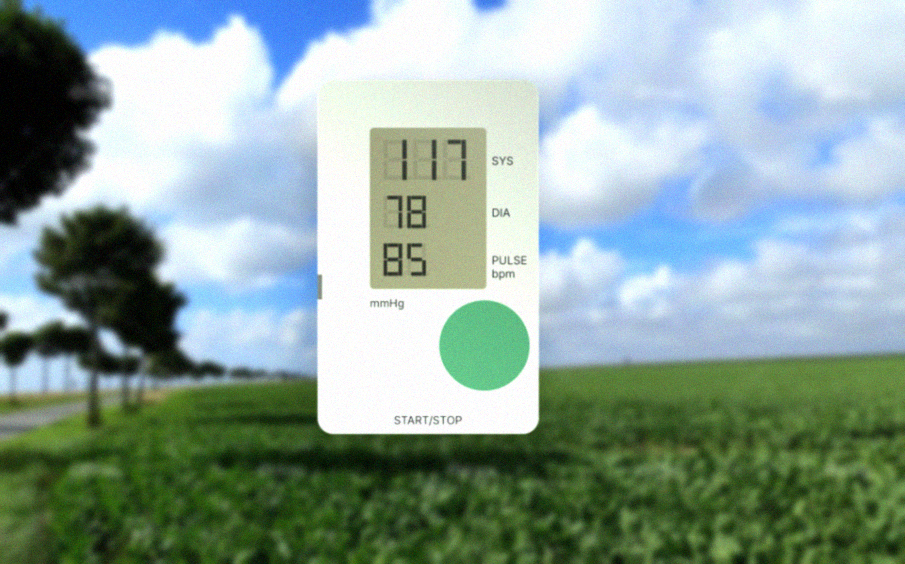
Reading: value=85 unit=bpm
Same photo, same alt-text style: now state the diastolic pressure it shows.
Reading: value=78 unit=mmHg
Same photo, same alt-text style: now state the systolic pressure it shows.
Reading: value=117 unit=mmHg
